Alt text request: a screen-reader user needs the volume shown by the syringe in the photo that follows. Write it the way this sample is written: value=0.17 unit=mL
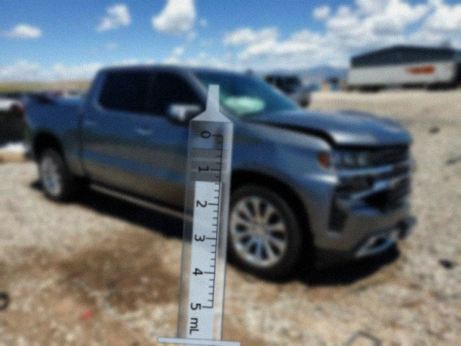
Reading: value=0.4 unit=mL
